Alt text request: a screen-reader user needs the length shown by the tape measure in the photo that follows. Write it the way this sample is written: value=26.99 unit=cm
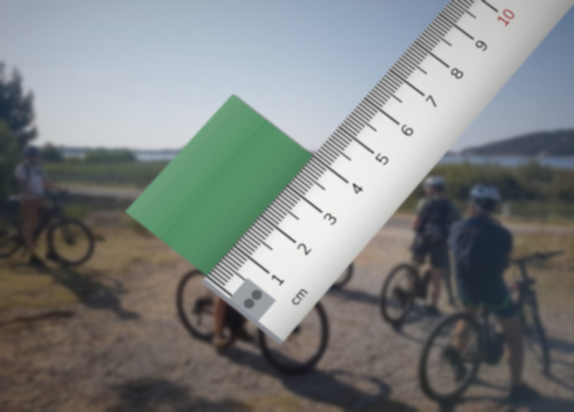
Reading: value=4 unit=cm
